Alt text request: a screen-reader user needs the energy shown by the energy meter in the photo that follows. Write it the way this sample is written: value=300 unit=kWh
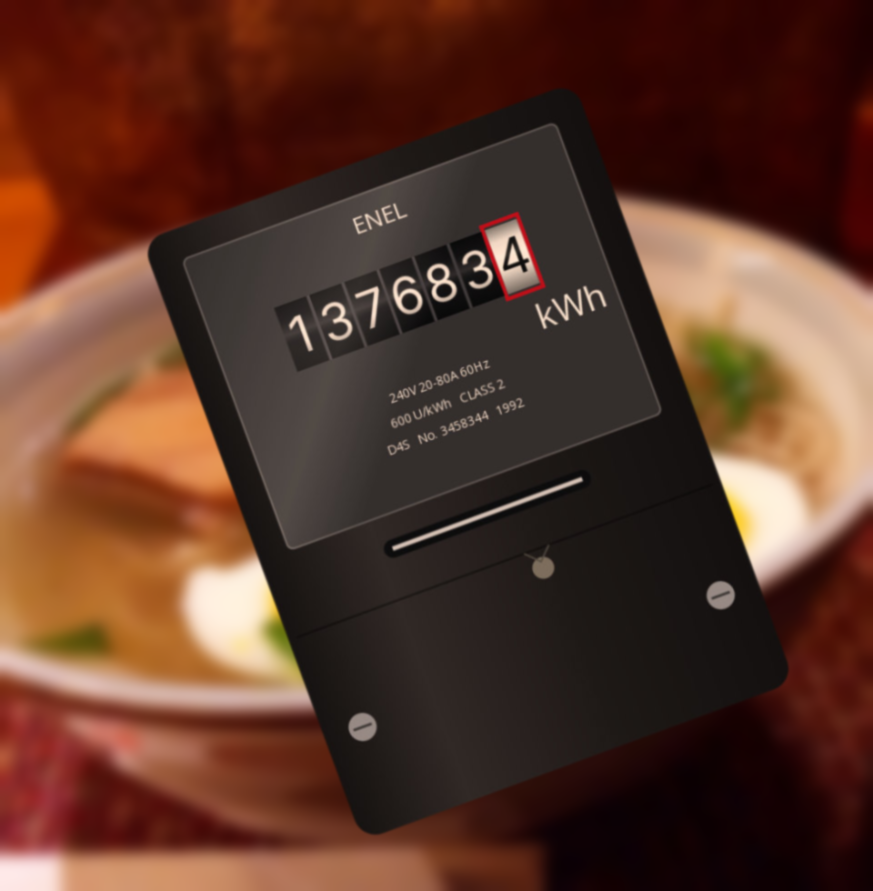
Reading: value=137683.4 unit=kWh
